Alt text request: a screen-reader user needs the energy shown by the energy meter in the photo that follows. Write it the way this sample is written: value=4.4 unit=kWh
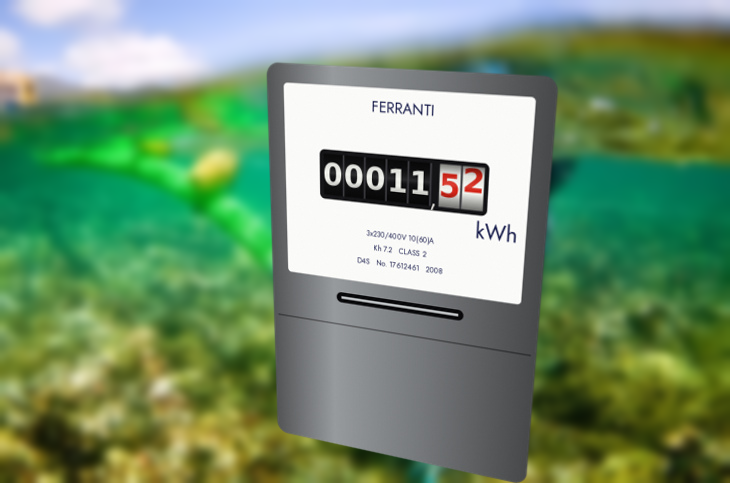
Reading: value=11.52 unit=kWh
